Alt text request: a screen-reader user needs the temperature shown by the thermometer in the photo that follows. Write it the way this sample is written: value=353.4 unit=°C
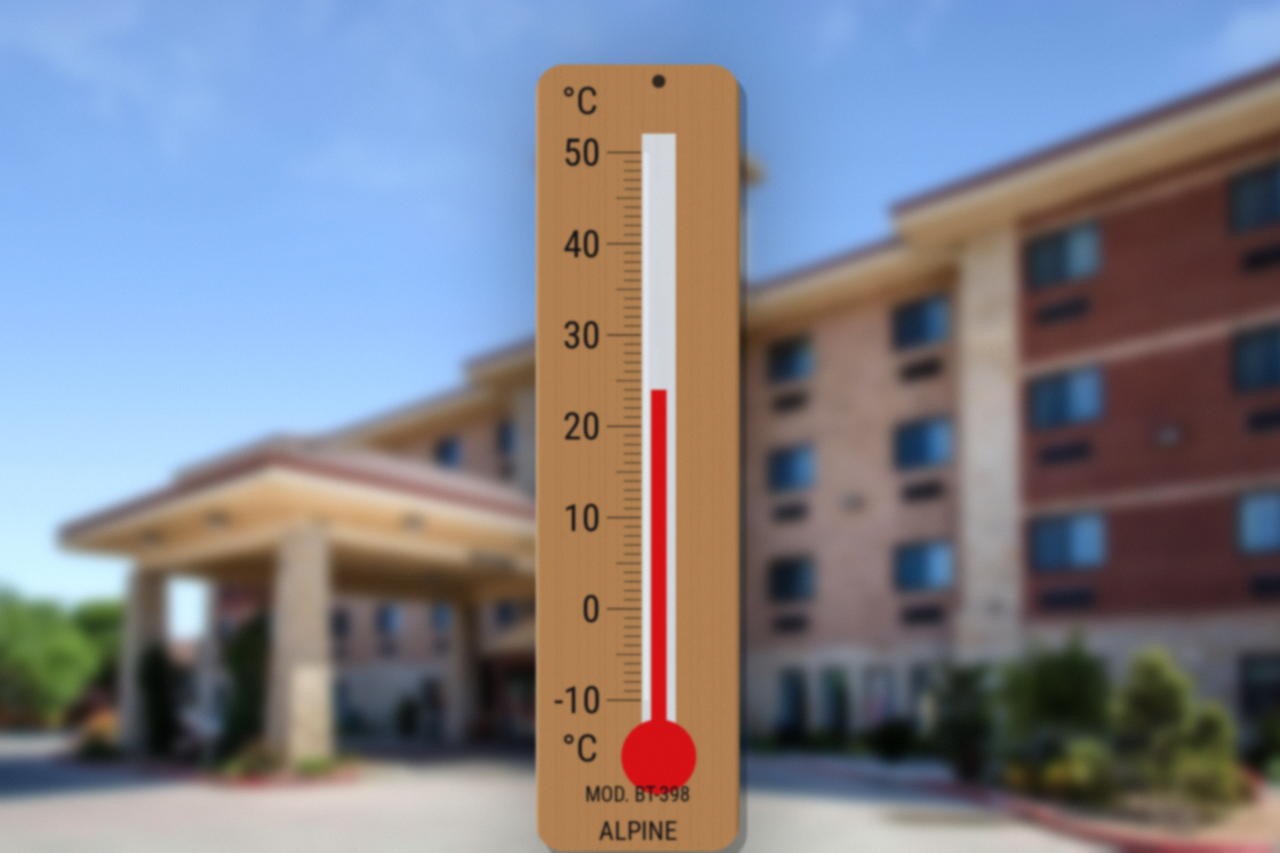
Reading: value=24 unit=°C
